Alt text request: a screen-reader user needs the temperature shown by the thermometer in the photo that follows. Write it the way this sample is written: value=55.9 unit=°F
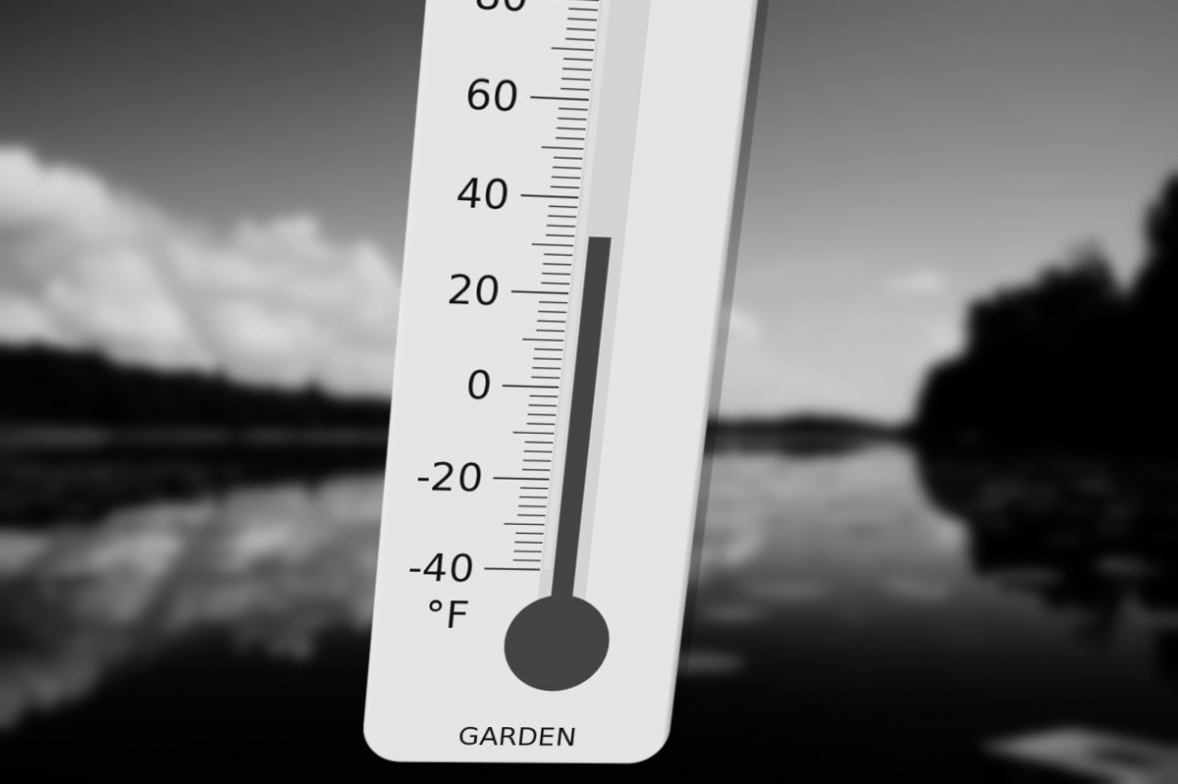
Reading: value=32 unit=°F
